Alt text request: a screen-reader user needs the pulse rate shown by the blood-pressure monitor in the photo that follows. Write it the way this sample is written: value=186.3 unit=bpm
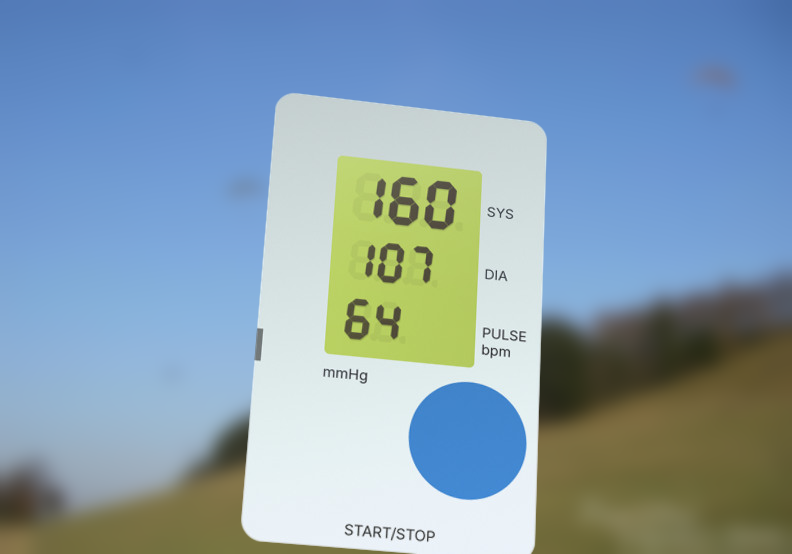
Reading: value=64 unit=bpm
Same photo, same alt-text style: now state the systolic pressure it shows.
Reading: value=160 unit=mmHg
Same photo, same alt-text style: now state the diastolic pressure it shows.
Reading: value=107 unit=mmHg
